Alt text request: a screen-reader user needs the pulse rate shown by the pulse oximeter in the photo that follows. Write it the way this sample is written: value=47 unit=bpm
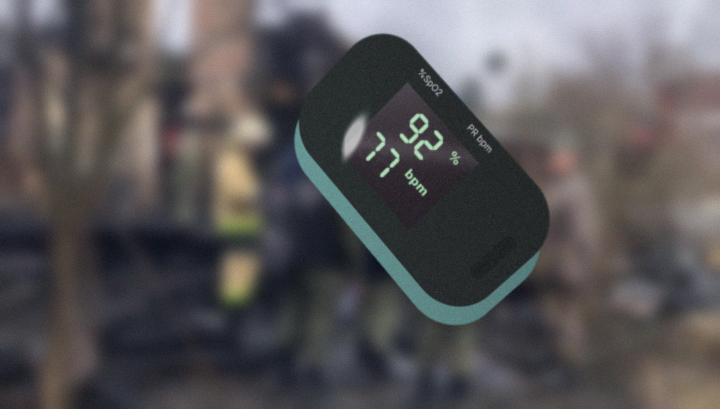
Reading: value=77 unit=bpm
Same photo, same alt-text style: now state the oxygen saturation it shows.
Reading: value=92 unit=%
